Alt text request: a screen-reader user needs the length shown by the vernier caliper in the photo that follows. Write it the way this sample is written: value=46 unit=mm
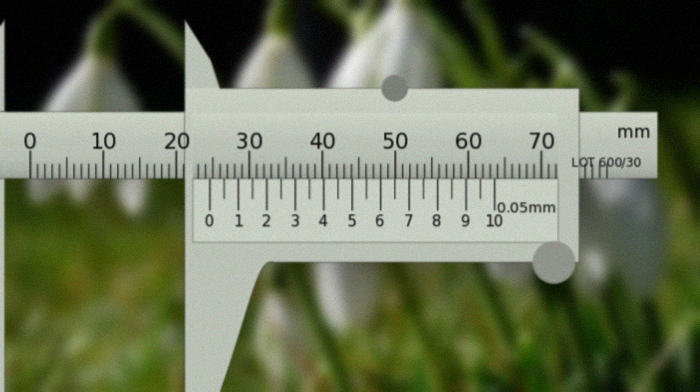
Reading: value=24.6 unit=mm
